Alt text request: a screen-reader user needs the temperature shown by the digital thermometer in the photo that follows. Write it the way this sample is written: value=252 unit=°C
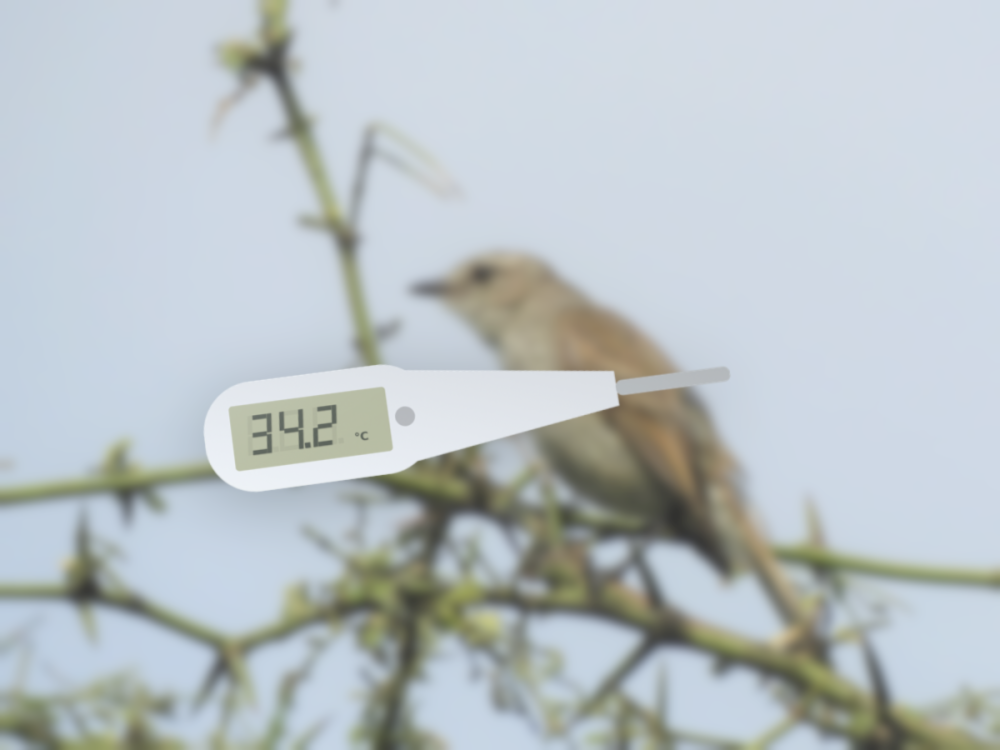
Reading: value=34.2 unit=°C
